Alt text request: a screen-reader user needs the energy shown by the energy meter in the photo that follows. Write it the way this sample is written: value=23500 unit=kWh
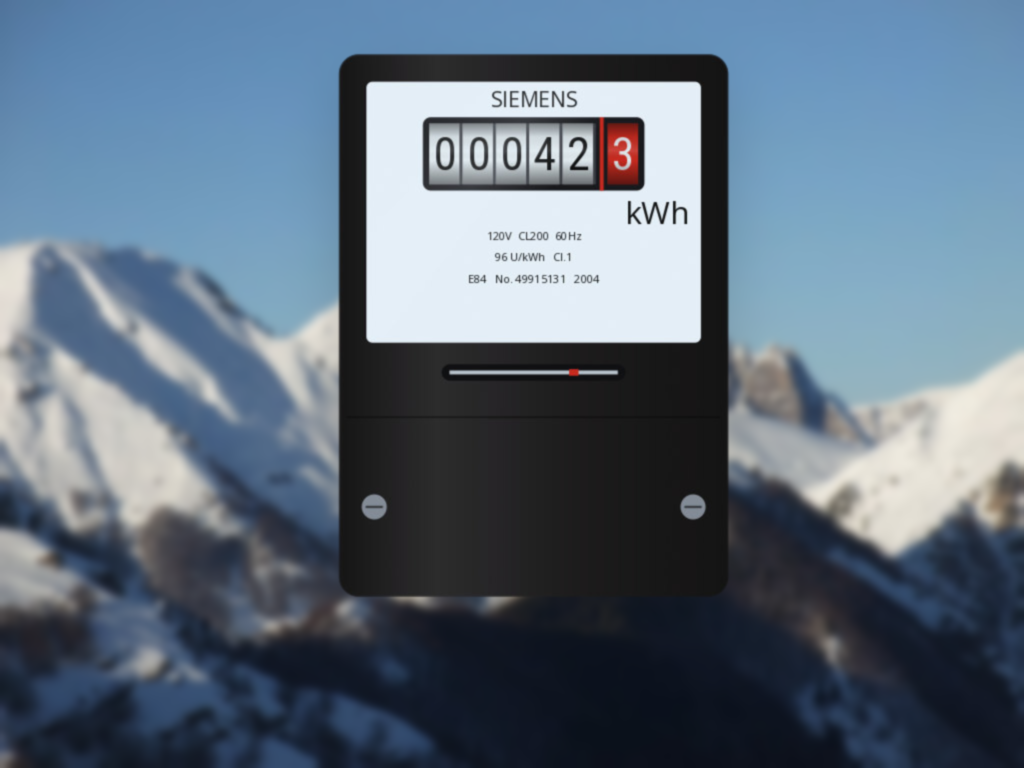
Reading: value=42.3 unit=kWh
